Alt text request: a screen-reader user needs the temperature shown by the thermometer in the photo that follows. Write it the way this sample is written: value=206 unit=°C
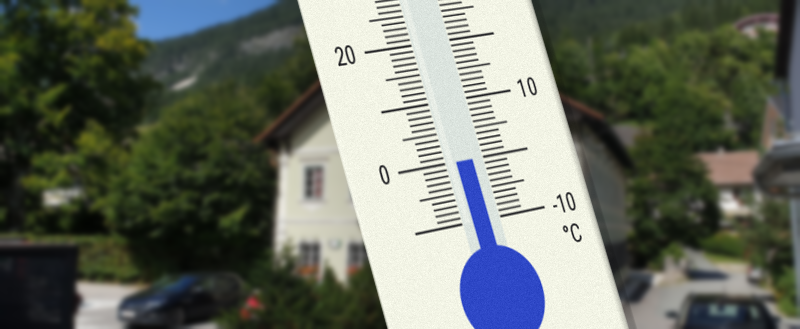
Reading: value=0 unit=°C
